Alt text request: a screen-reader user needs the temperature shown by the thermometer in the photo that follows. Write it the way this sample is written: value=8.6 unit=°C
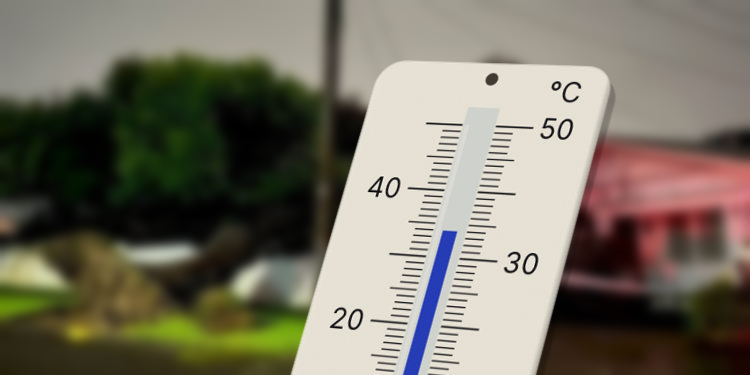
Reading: value=34 unit=°C
